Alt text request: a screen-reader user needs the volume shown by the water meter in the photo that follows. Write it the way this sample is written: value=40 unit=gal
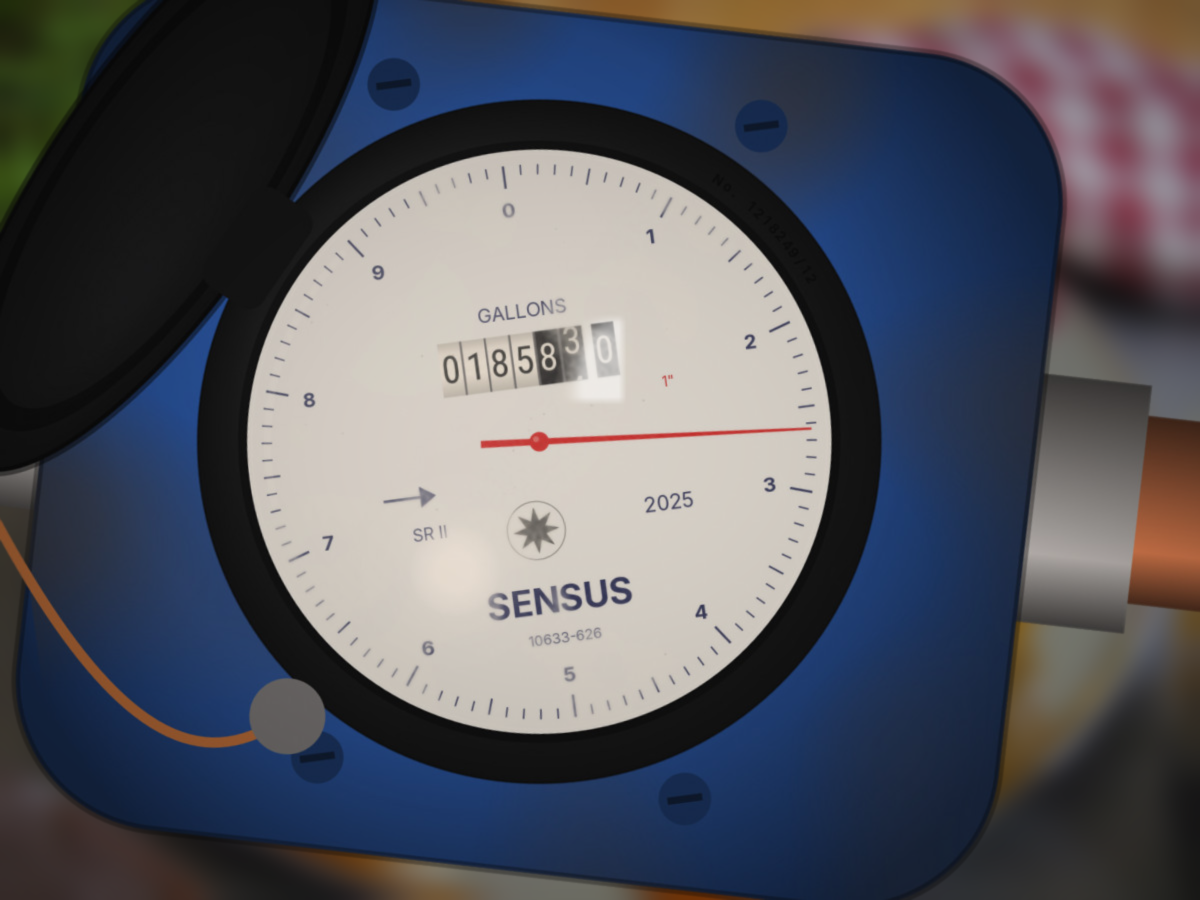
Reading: value=185832.6 unit=gal
